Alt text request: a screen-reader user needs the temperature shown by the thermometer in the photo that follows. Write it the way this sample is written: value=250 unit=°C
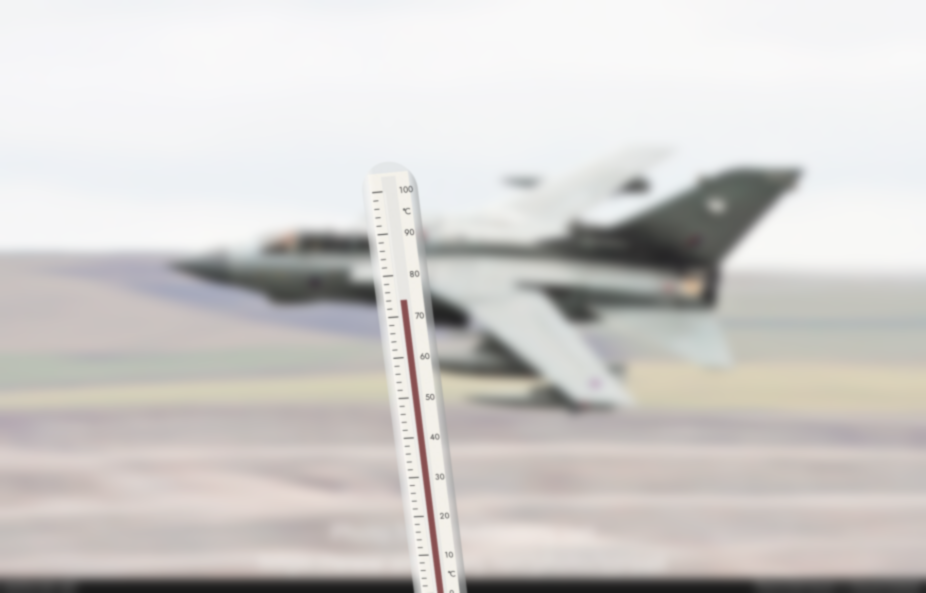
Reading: value=74 unit=°C
